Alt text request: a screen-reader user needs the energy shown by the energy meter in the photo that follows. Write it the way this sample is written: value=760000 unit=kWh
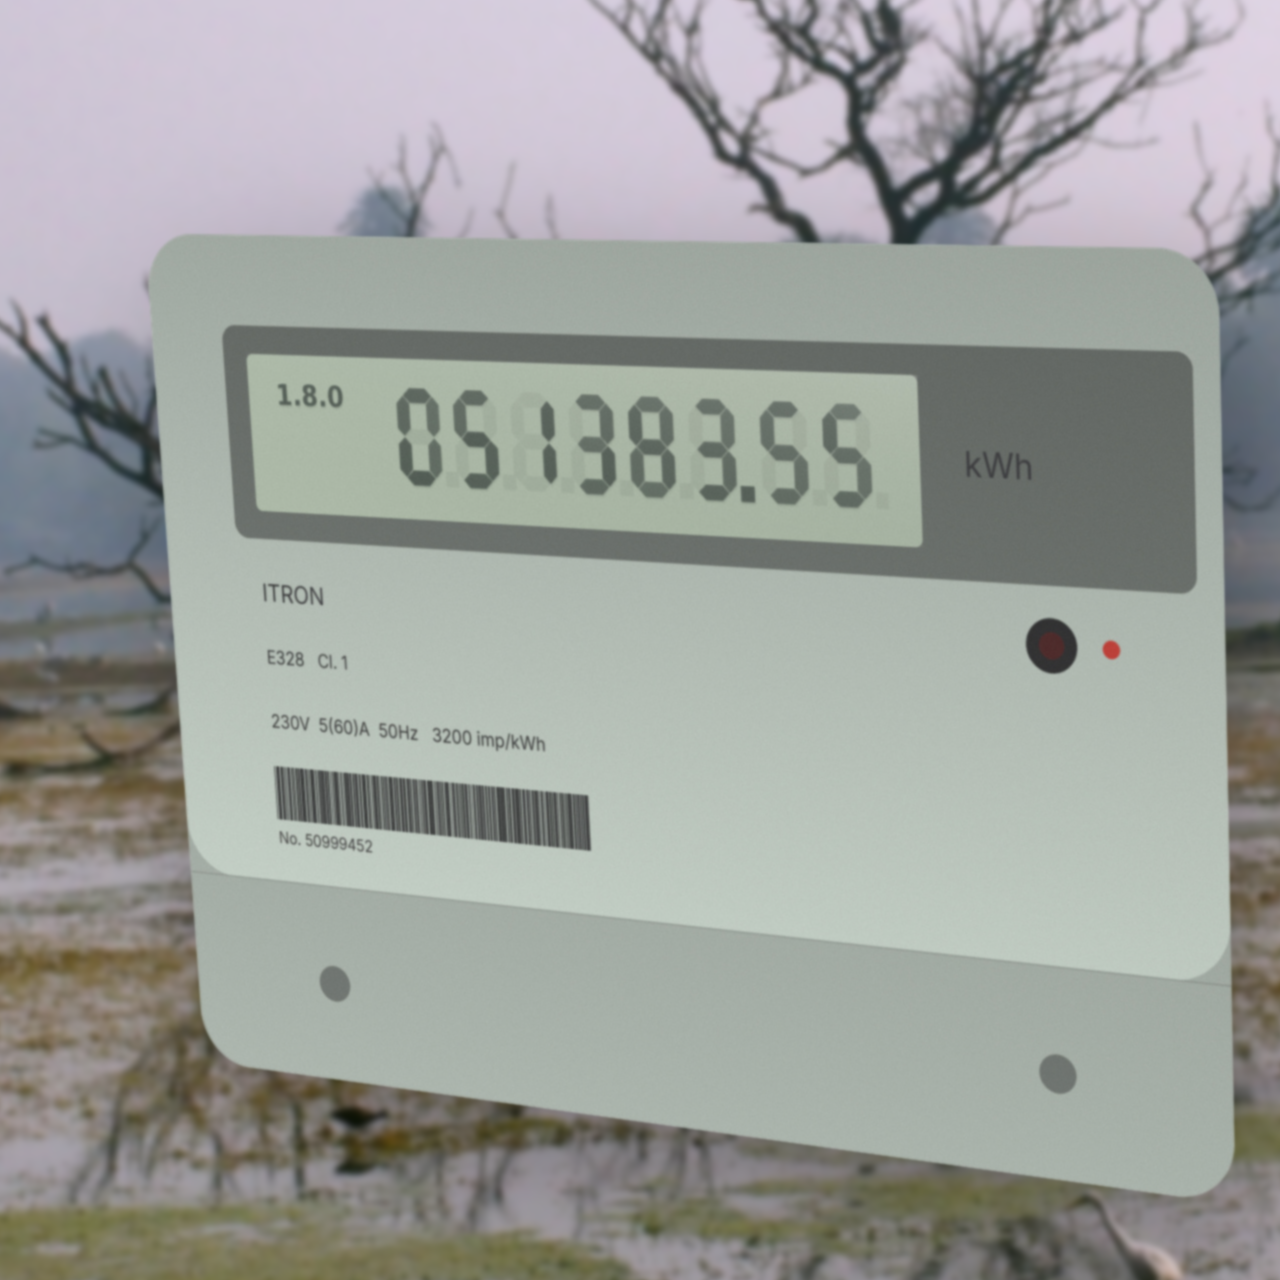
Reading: value=51383.55 unit=kWh
